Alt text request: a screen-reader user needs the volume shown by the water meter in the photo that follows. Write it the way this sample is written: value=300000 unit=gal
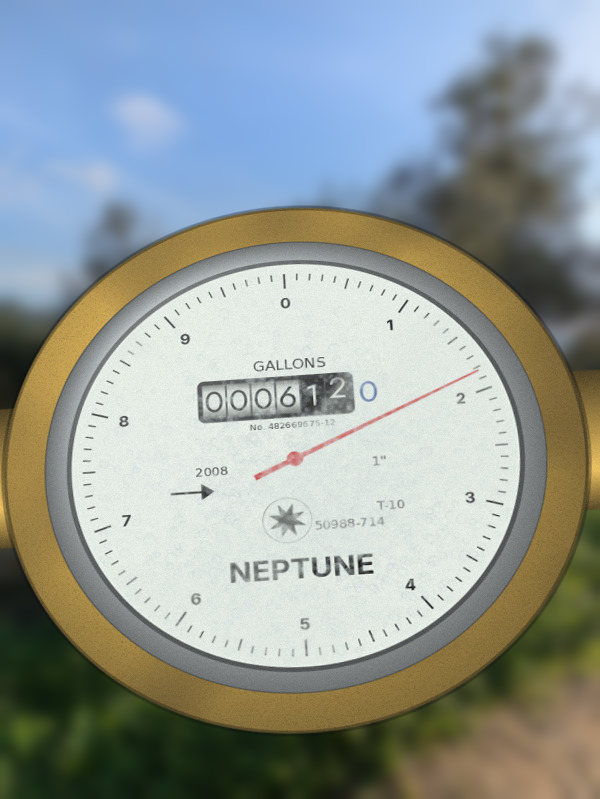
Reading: value=6121.8 unit=gal
